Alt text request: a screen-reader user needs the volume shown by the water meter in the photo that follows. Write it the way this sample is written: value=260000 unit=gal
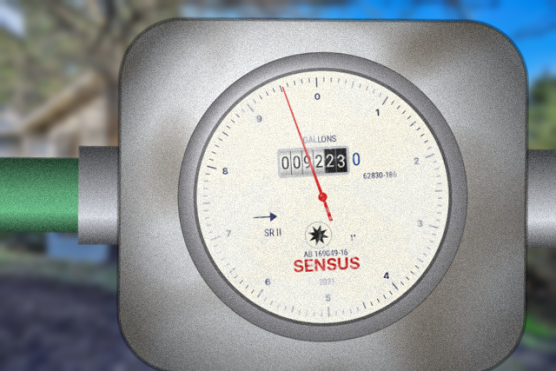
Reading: value=92229.5 unit=gal
